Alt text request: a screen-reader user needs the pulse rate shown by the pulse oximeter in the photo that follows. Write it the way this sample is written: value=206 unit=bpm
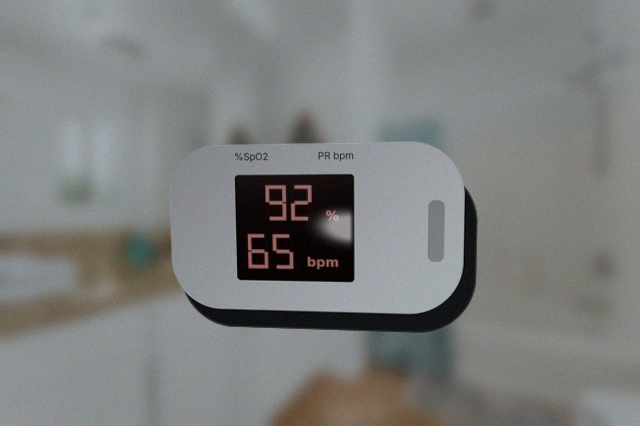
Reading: value=65 unit=bpm
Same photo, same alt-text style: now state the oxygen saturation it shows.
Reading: value=92 unit=%
